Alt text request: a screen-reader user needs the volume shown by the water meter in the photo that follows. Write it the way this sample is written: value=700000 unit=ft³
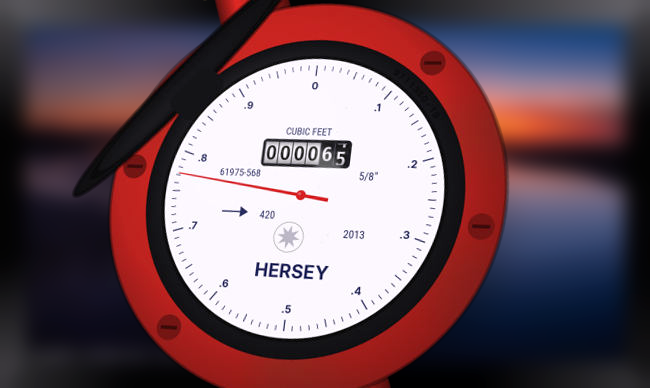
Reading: value=64.77 unit=ft³
